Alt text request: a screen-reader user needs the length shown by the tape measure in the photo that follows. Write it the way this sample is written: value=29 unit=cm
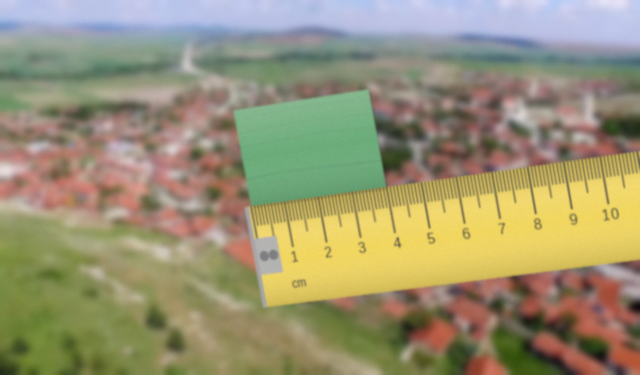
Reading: value=4 unit=cm
